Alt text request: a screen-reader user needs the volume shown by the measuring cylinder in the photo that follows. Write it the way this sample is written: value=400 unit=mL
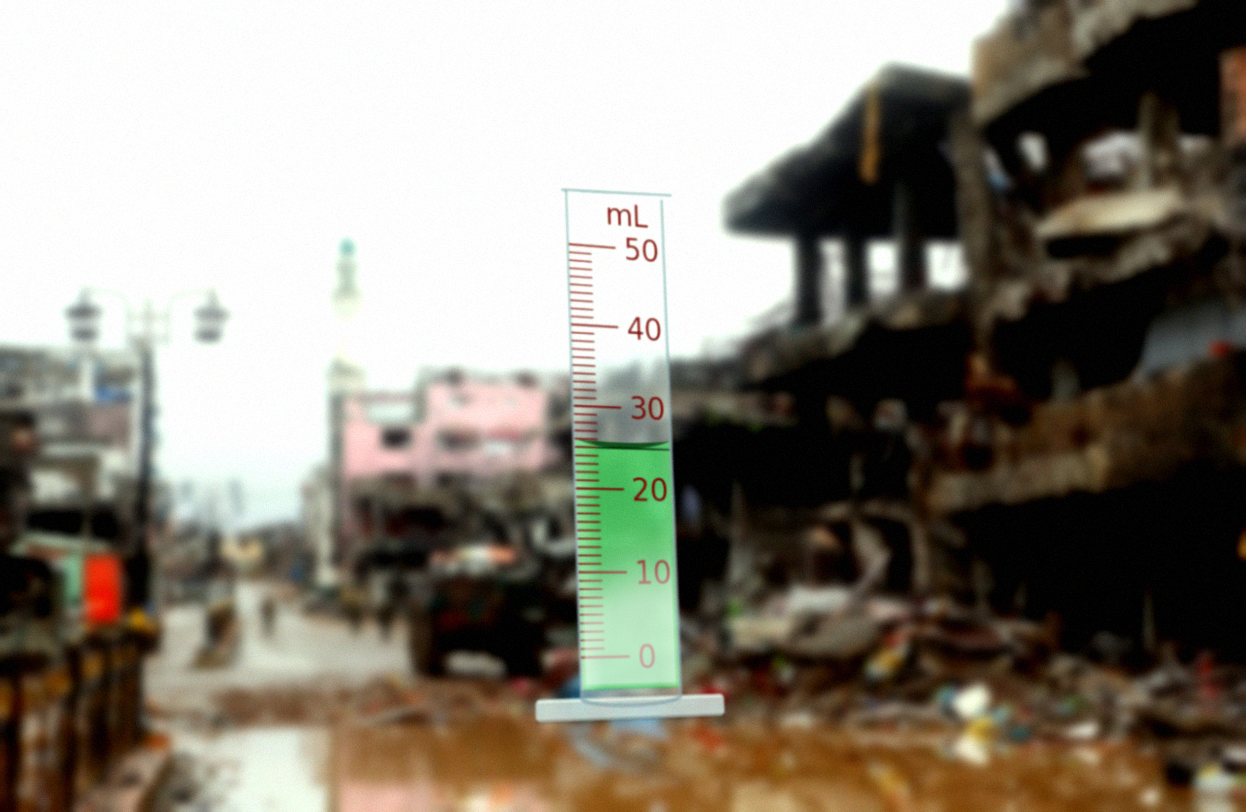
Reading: value=25 unit=mL
